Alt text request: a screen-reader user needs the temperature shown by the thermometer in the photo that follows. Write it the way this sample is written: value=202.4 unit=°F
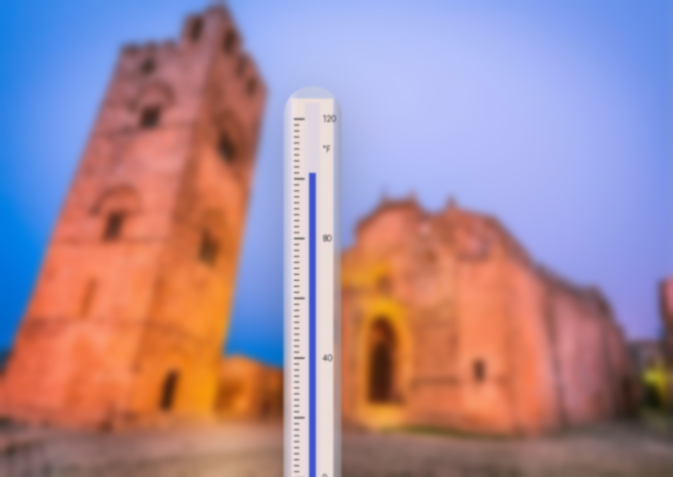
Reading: value=102 unit=°F
